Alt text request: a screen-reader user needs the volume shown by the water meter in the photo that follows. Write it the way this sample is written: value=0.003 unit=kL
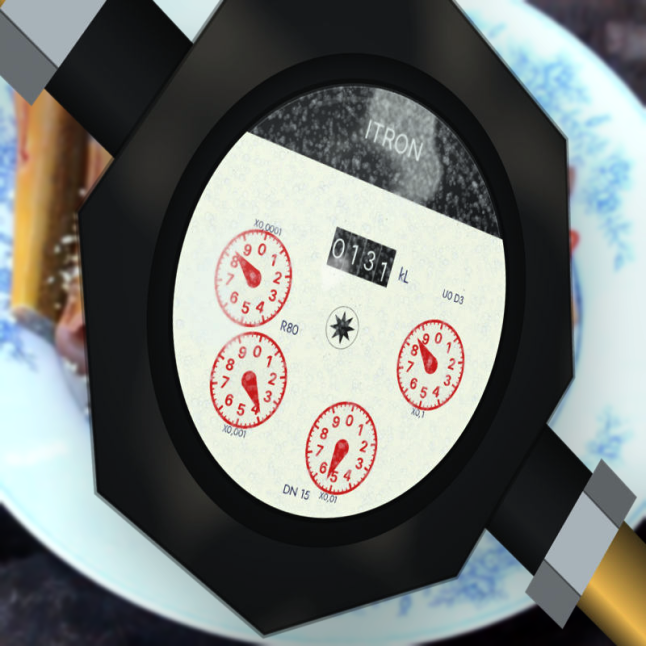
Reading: value=130.8538 unit=kL
